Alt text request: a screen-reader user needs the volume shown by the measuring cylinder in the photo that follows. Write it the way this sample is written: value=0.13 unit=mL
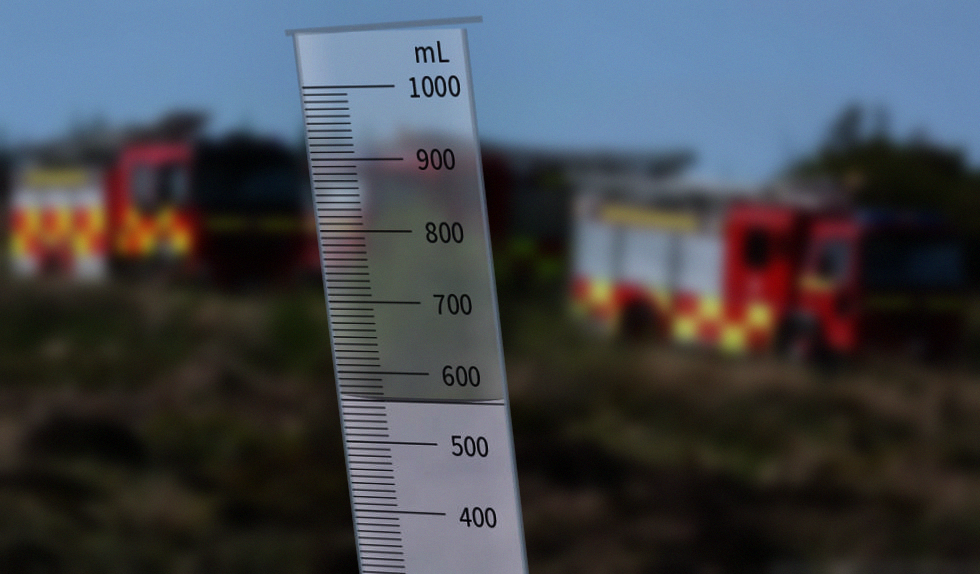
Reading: value=560 unit=mL
